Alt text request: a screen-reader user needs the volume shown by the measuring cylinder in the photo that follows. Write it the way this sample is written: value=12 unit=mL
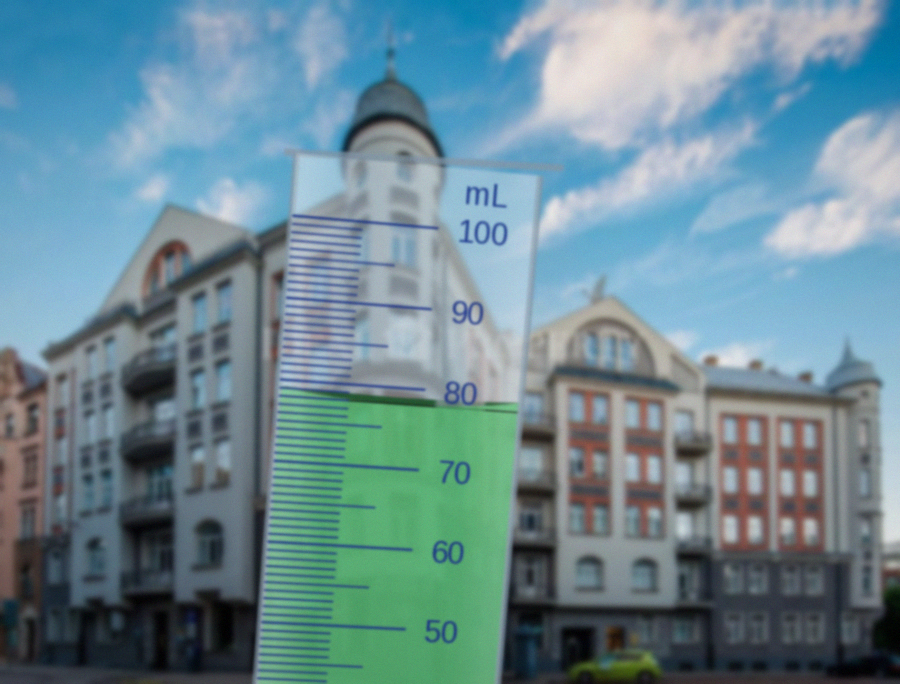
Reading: value=78 unit=mL
